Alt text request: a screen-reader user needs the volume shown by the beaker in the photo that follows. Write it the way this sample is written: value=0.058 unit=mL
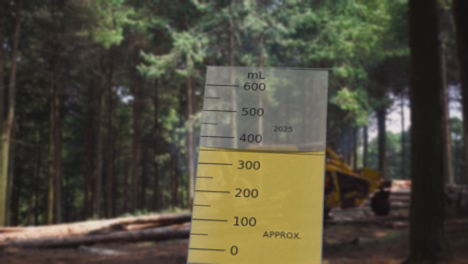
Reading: value=350 unit=mL
